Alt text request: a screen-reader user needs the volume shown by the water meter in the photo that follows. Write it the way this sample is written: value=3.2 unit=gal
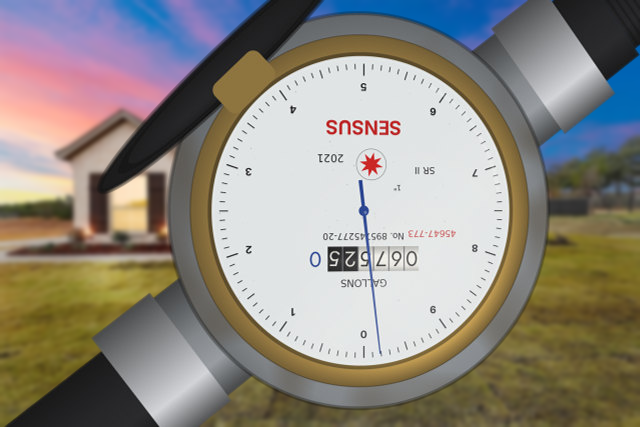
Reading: value=675249.8 unit=gal
